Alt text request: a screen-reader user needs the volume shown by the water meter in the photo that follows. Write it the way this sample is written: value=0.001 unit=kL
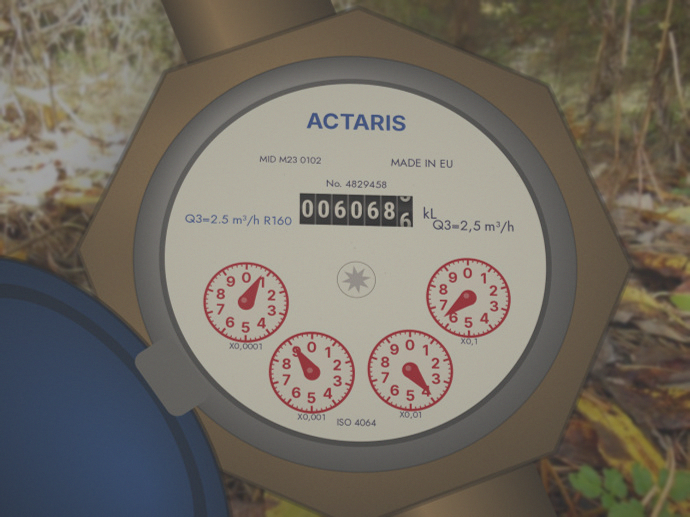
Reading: value=60685.6390 unit=kL
